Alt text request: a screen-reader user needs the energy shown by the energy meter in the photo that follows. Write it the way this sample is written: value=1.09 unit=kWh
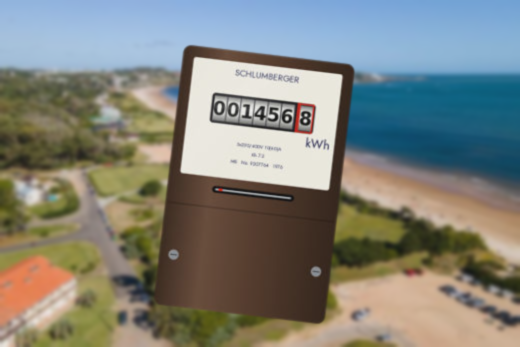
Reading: value=1456.8 unit=kWh
